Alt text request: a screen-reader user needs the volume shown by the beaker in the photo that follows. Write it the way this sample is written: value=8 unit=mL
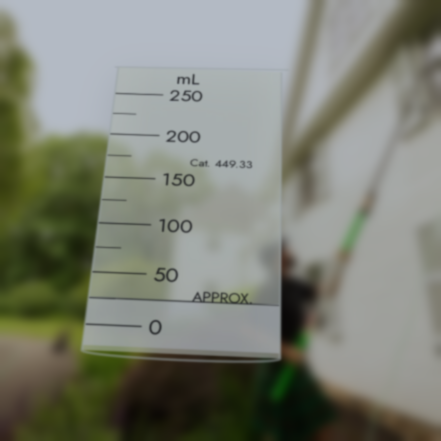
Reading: value=25 unit=mL
